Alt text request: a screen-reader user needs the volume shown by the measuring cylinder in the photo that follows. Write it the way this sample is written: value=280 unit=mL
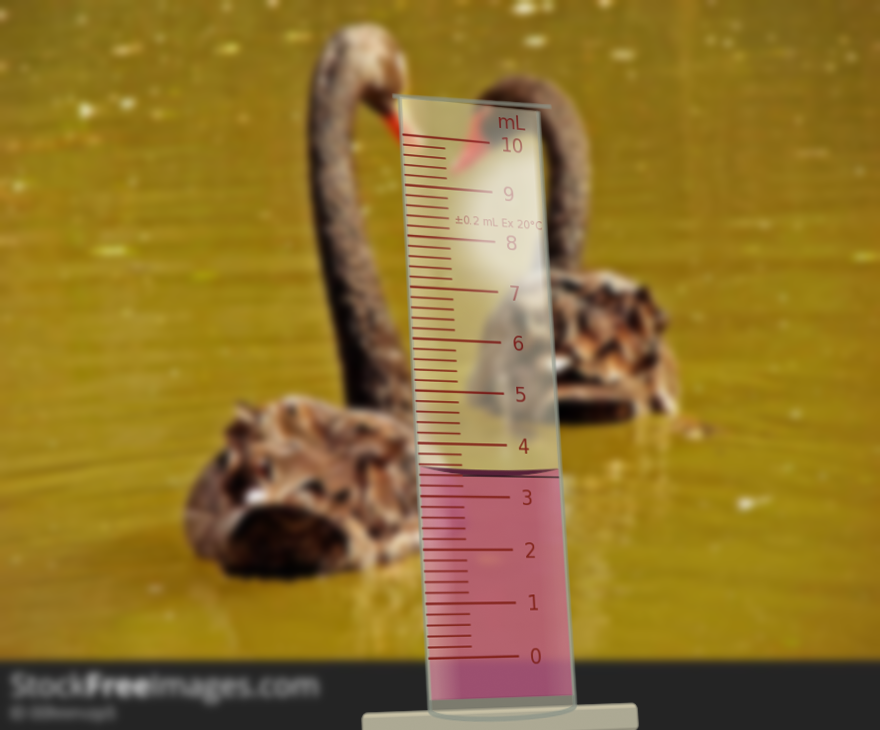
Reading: value=3.4 unit=mL
